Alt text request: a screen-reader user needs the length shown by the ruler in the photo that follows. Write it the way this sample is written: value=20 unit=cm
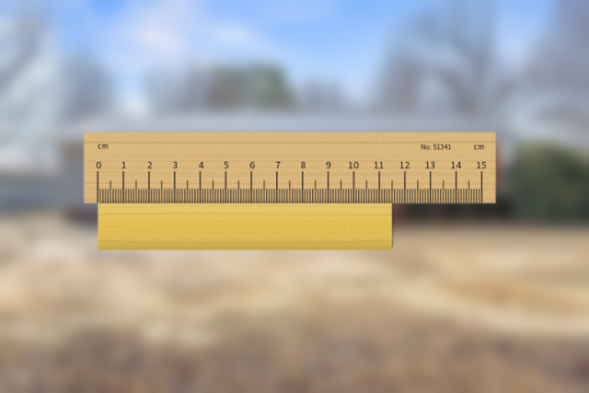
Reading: value=11.5 unit=cm
